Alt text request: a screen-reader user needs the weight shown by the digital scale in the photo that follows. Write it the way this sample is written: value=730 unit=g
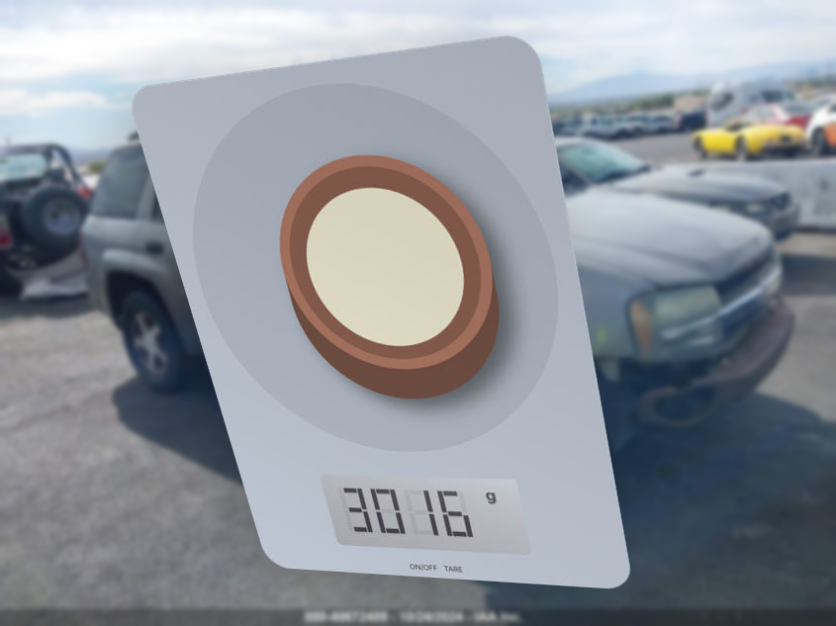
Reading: value=3016 unit=g
